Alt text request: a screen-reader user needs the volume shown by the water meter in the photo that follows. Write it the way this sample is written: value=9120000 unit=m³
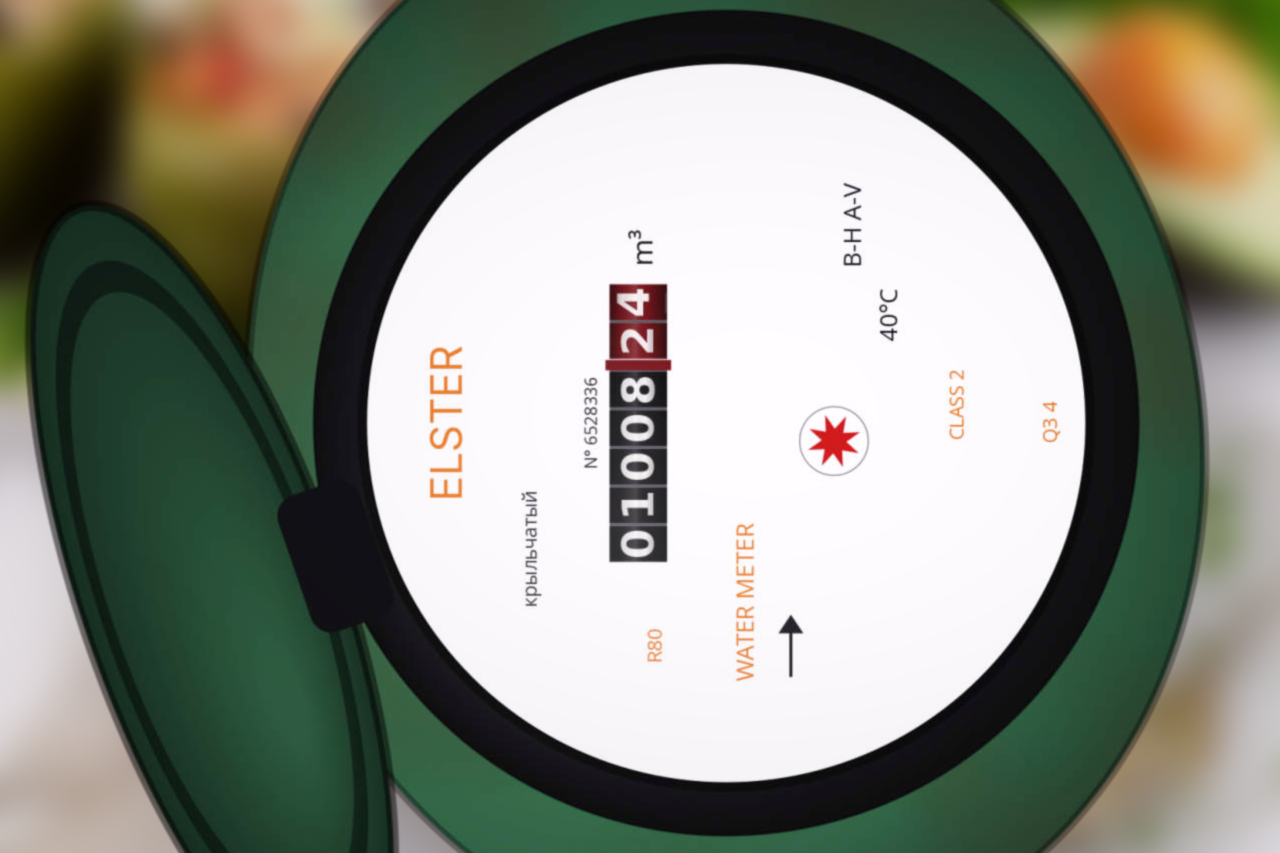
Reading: value=1008.24 unit=m³
